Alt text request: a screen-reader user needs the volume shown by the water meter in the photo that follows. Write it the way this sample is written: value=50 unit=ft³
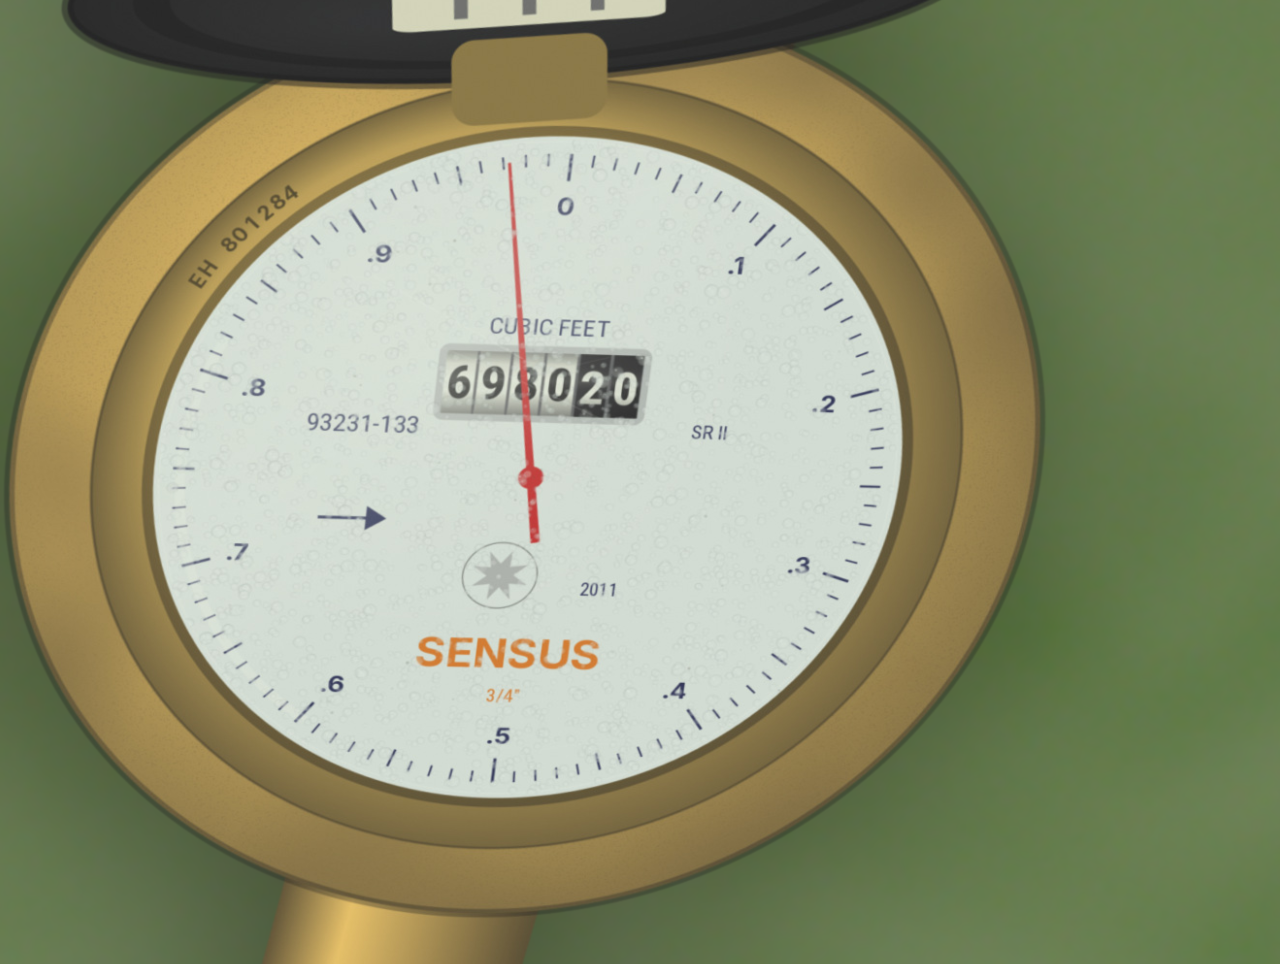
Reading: value=698019.97 unit=ft³
